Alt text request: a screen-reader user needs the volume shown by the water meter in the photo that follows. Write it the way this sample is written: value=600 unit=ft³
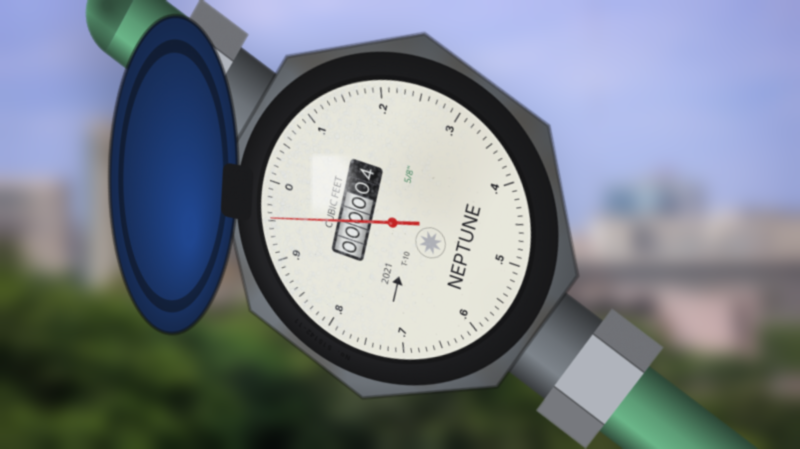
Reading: value=3.95 unit=ft³
